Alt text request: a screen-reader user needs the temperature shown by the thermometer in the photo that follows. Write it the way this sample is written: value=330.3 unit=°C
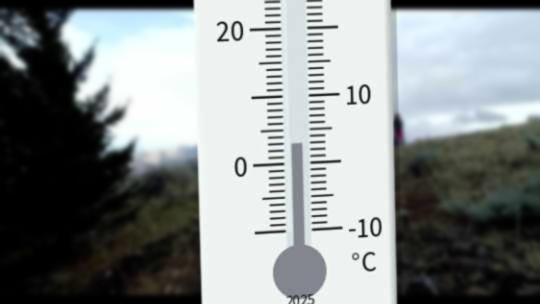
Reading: value=3 unit=°C
